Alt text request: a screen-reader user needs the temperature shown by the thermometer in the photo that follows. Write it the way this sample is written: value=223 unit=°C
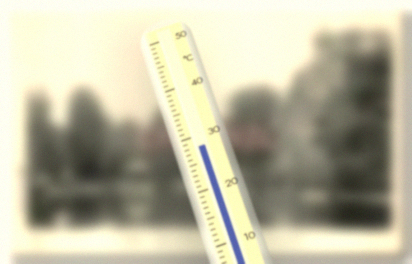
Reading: value=28 unit=°C
